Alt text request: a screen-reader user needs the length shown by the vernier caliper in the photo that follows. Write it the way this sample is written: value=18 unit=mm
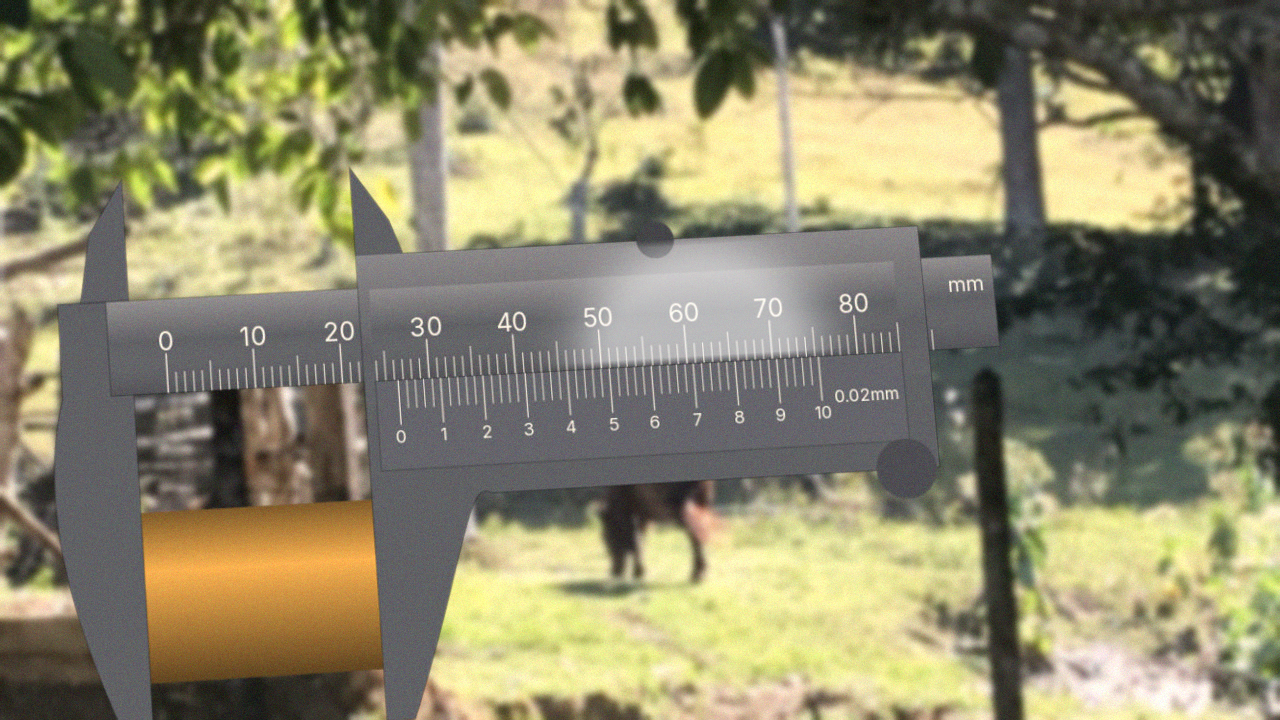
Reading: value=26.4 unit=mm
